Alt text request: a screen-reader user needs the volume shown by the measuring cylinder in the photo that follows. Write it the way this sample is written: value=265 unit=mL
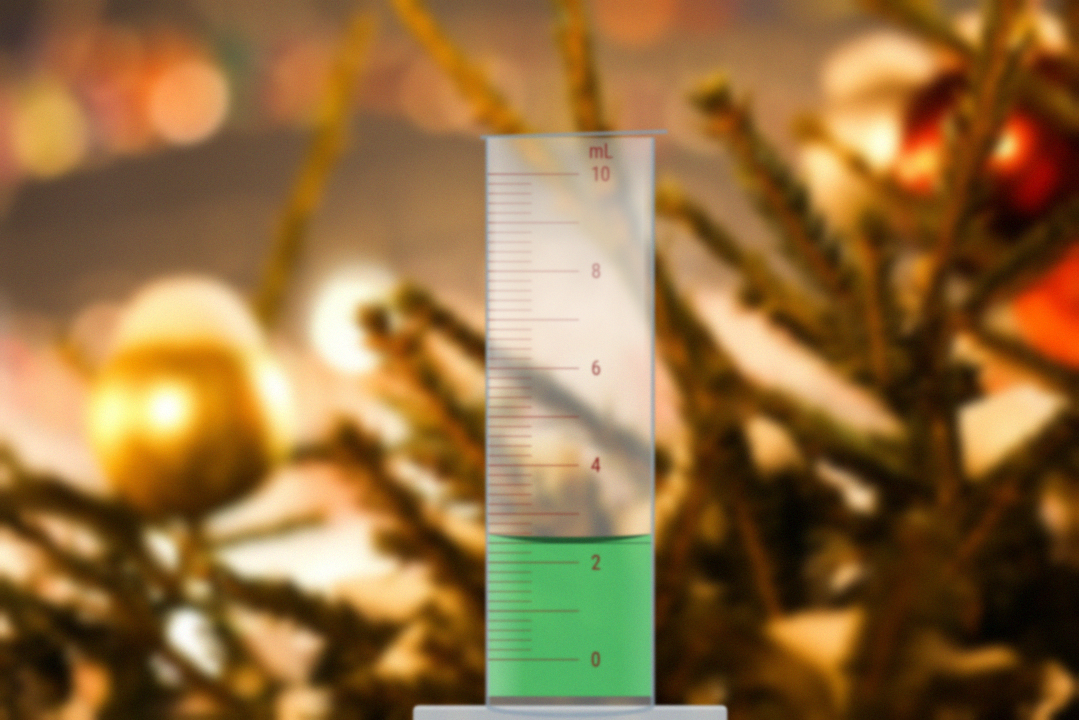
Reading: value=2.4 unit=mL
